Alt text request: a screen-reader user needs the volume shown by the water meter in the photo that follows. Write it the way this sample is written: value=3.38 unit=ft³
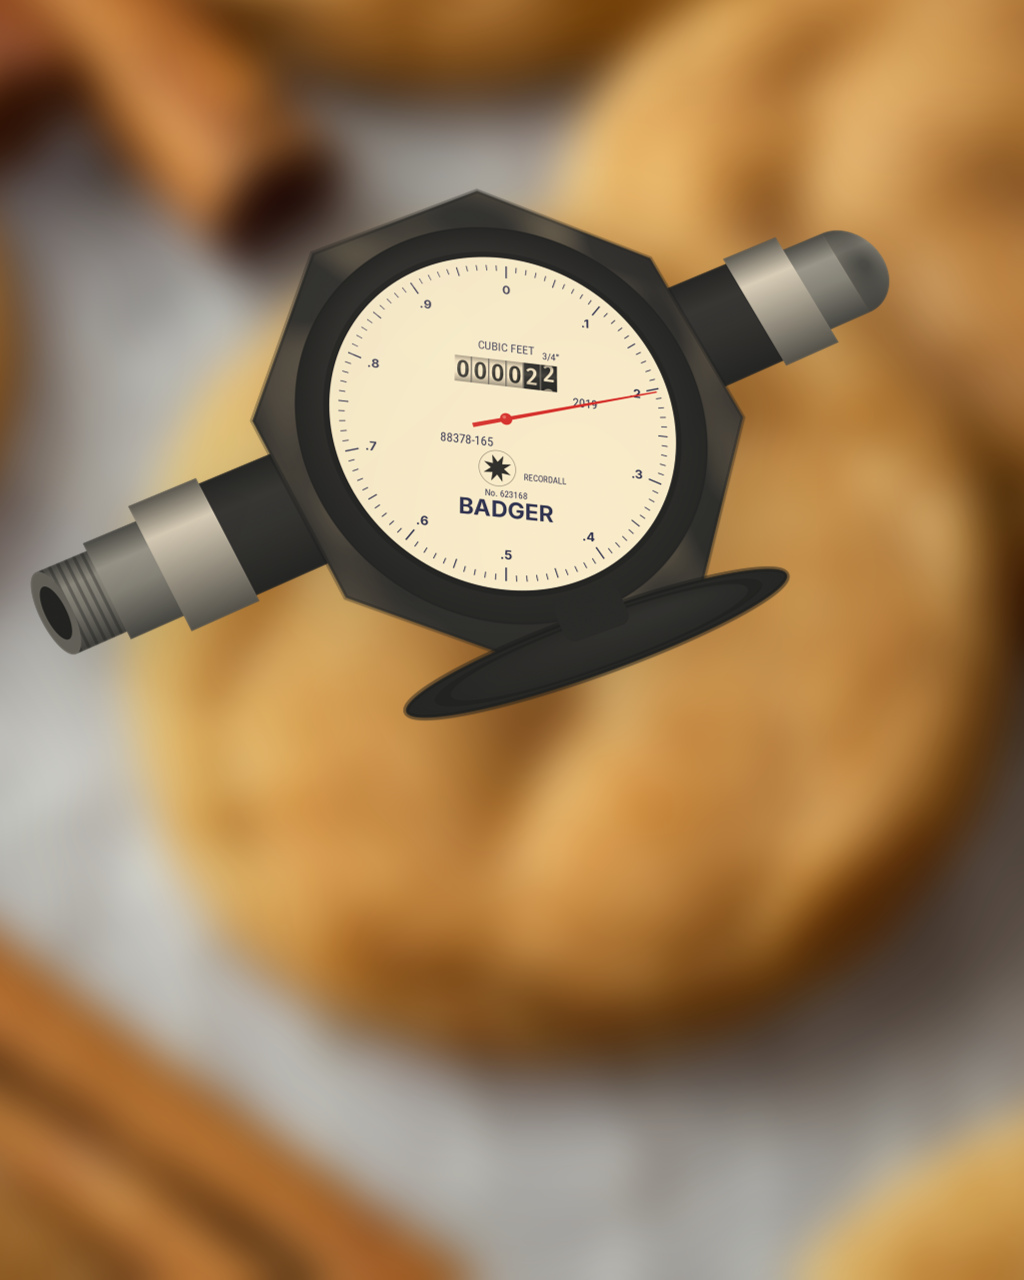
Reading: value=22.20 unit=ft³
